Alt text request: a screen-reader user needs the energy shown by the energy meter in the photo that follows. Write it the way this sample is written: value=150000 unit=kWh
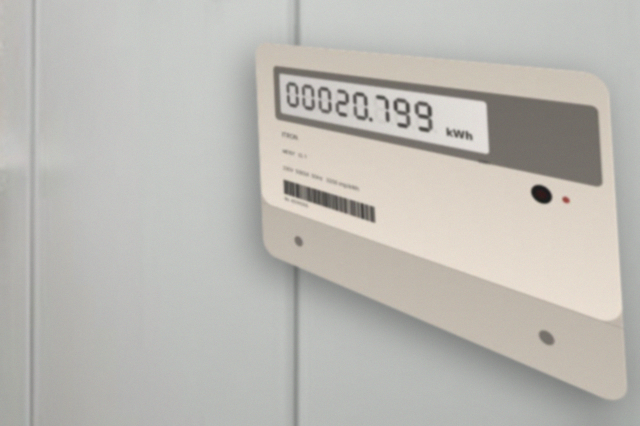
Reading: value=20.799 unit=kWh
